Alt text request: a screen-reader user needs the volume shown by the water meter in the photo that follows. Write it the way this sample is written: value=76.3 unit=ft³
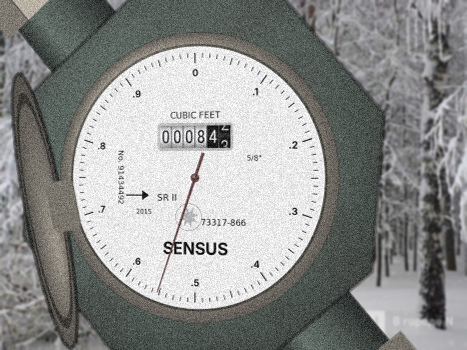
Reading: value=842.55 unit=ft³
